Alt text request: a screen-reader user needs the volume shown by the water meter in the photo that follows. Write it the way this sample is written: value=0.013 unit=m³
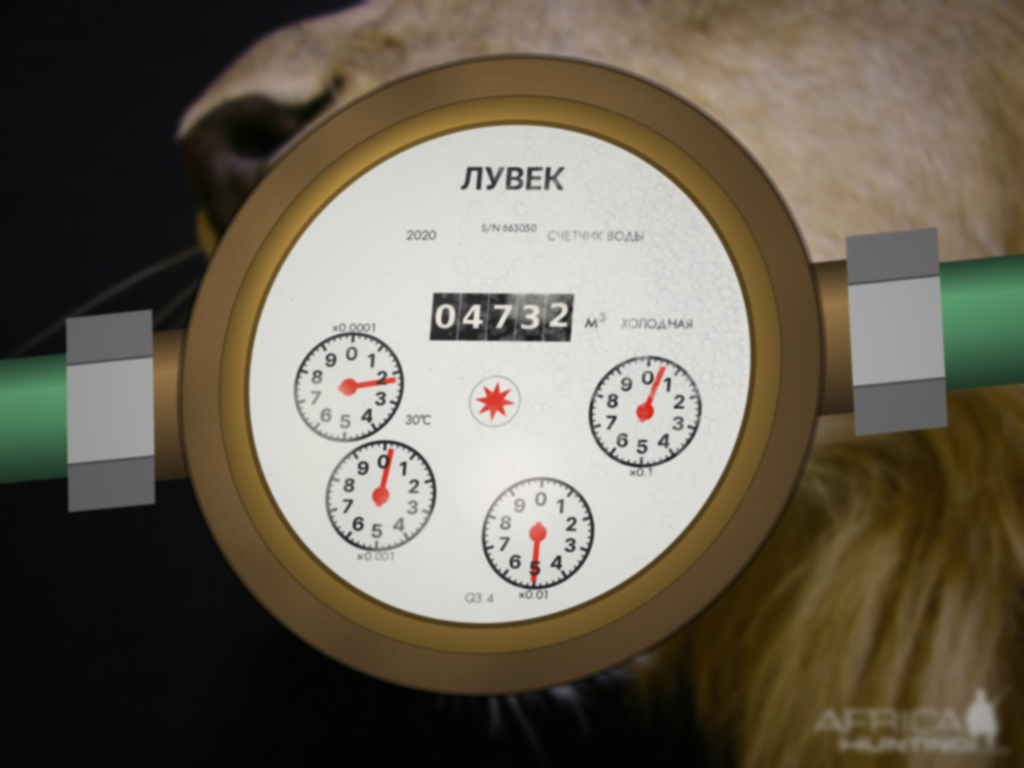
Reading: value=4732.0502 unit=m³
